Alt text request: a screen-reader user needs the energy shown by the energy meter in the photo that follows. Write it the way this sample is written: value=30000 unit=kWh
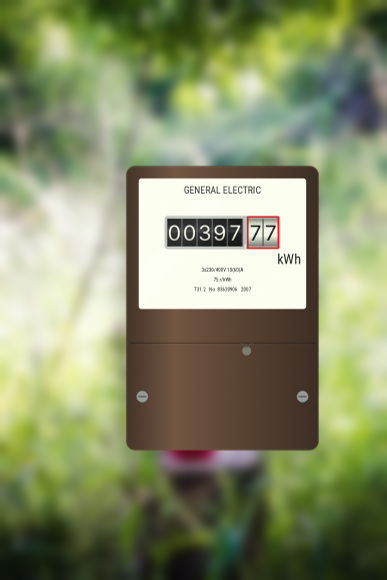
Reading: value=397.77 unit=kWh
